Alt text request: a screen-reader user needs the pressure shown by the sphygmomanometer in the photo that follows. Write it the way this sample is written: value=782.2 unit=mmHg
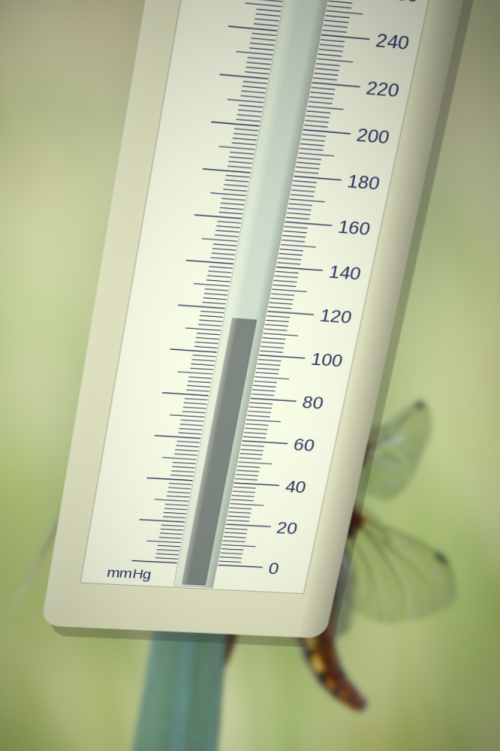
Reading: value=116 unit=mmHg
